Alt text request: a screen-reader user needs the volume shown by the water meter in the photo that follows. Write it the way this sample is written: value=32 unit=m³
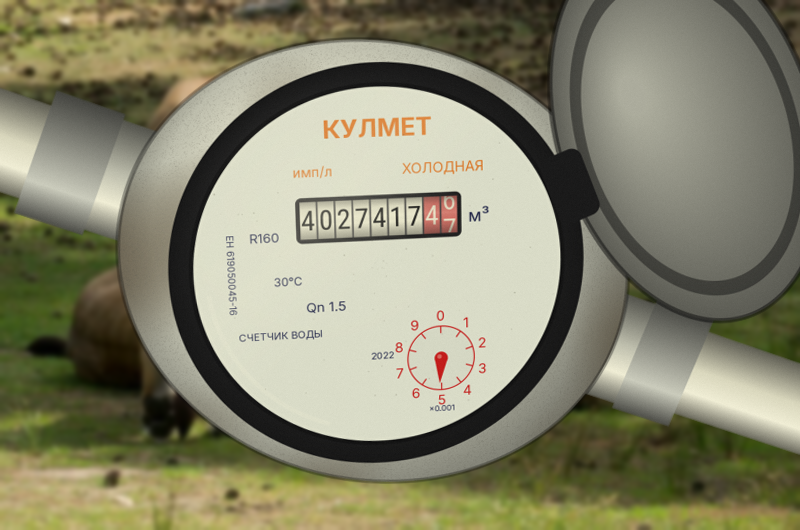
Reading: value=4027417.465 unit=m³
